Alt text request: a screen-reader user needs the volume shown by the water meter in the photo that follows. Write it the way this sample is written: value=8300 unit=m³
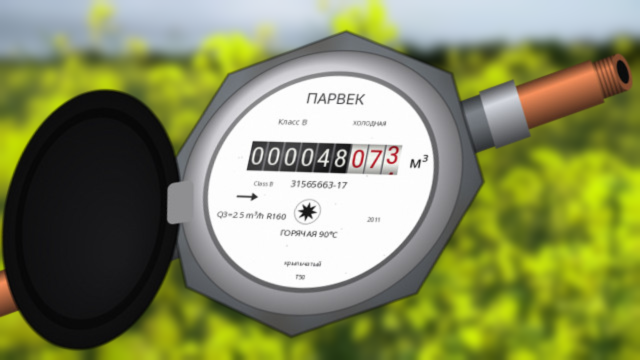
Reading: value=48.073 unit=m³
